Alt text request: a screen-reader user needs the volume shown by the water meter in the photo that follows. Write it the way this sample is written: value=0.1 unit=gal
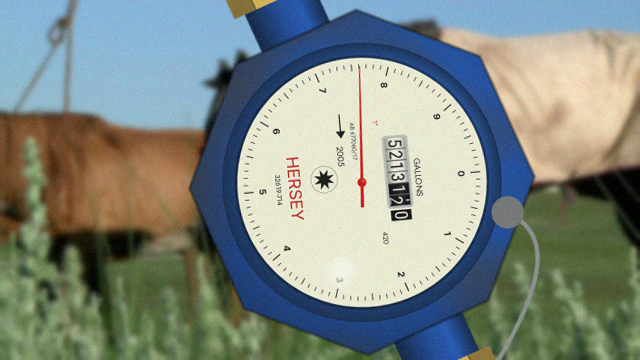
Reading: value=5213117.6 unit=gal
